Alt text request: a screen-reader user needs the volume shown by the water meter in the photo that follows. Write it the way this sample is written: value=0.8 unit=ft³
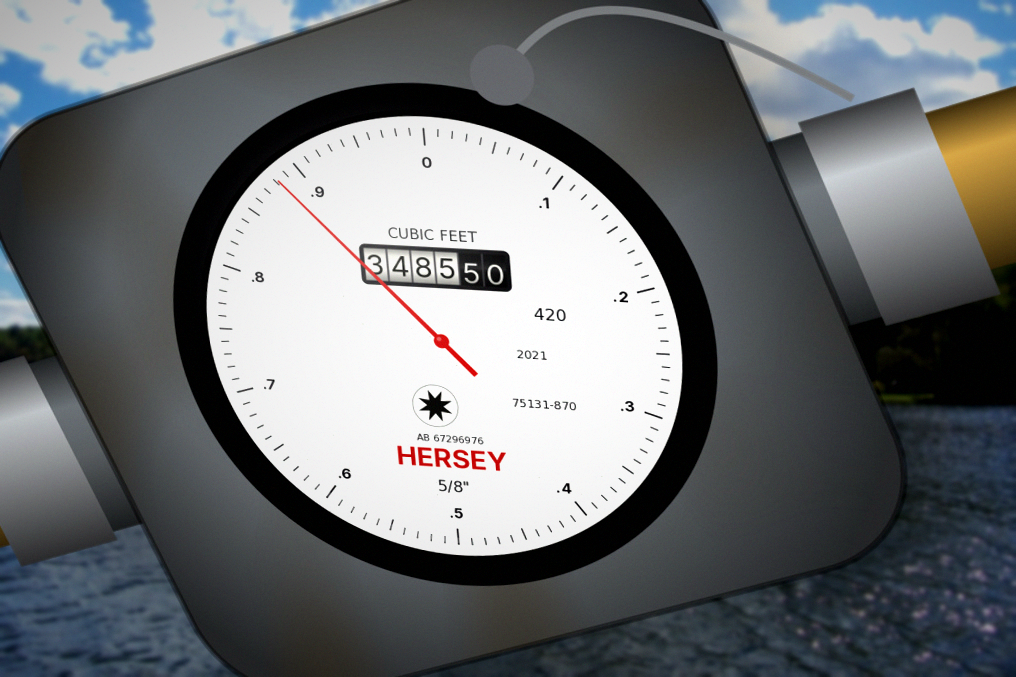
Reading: value=348549.88 unit=ft³
